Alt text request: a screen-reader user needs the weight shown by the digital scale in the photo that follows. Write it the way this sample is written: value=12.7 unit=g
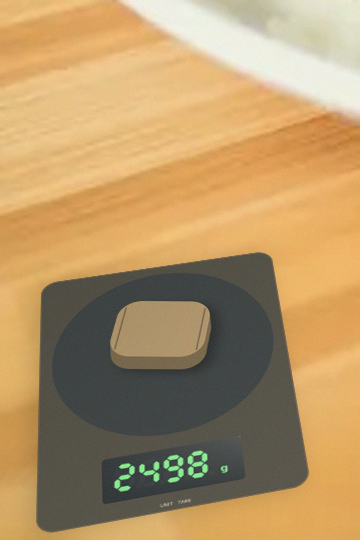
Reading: value=2498 unit=g
